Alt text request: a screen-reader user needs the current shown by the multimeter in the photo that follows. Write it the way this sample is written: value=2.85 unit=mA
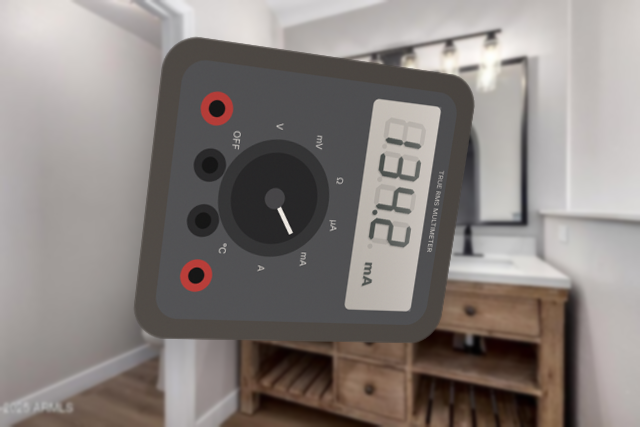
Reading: value=134.2 unit=mA
